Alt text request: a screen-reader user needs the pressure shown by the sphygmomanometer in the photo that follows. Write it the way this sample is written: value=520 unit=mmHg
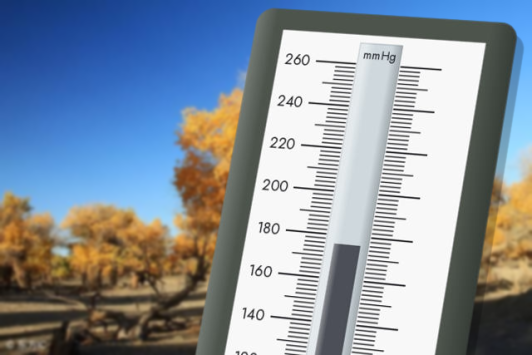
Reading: value=176 unit=mmHg
